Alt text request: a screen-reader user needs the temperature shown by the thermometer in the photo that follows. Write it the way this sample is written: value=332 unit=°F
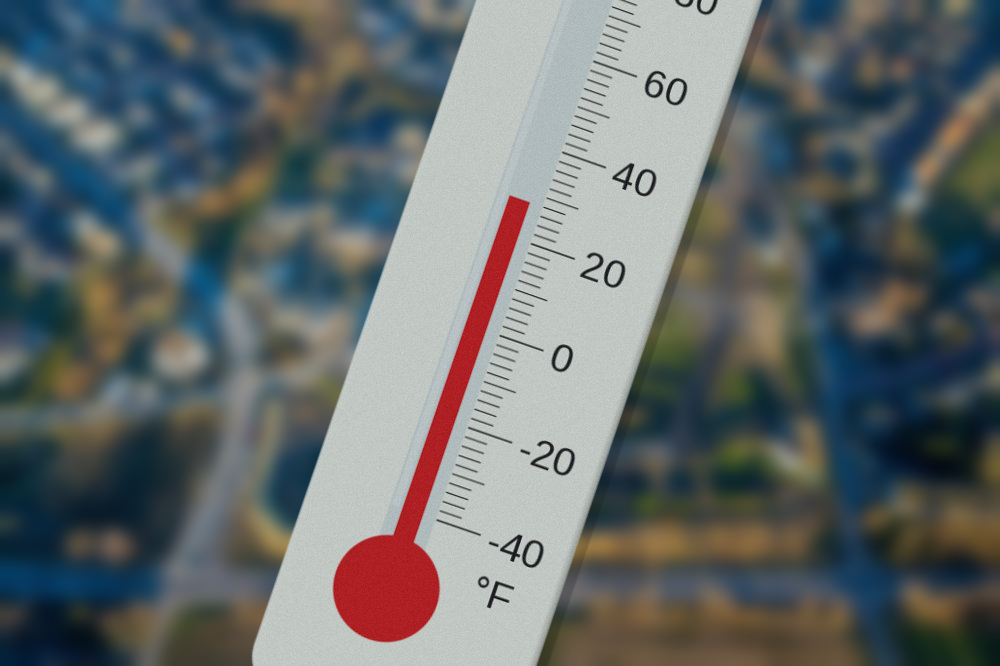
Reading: value=28 unit=°F
